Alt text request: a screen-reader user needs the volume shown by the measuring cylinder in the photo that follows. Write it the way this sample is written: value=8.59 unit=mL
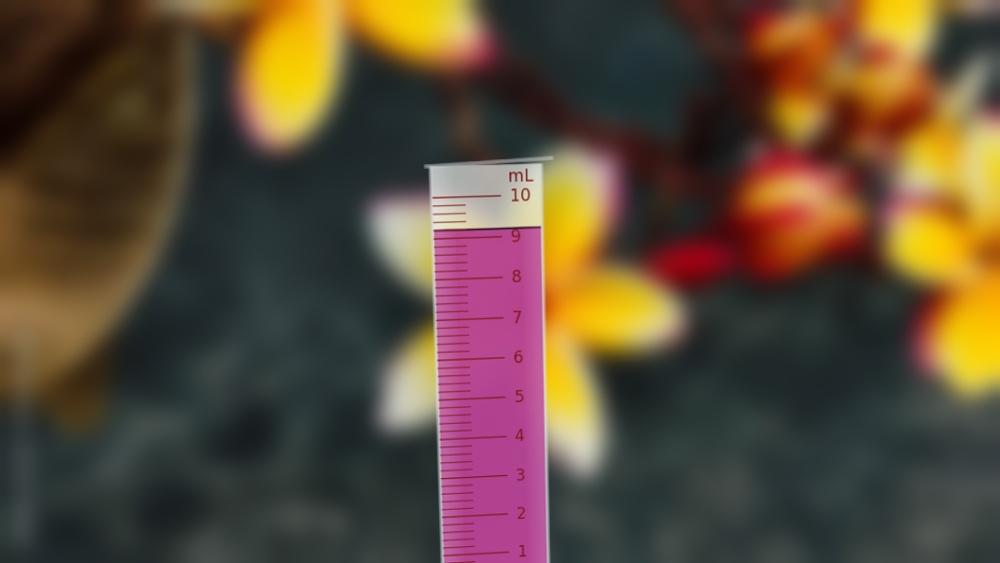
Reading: value=9.2 unit=mL
